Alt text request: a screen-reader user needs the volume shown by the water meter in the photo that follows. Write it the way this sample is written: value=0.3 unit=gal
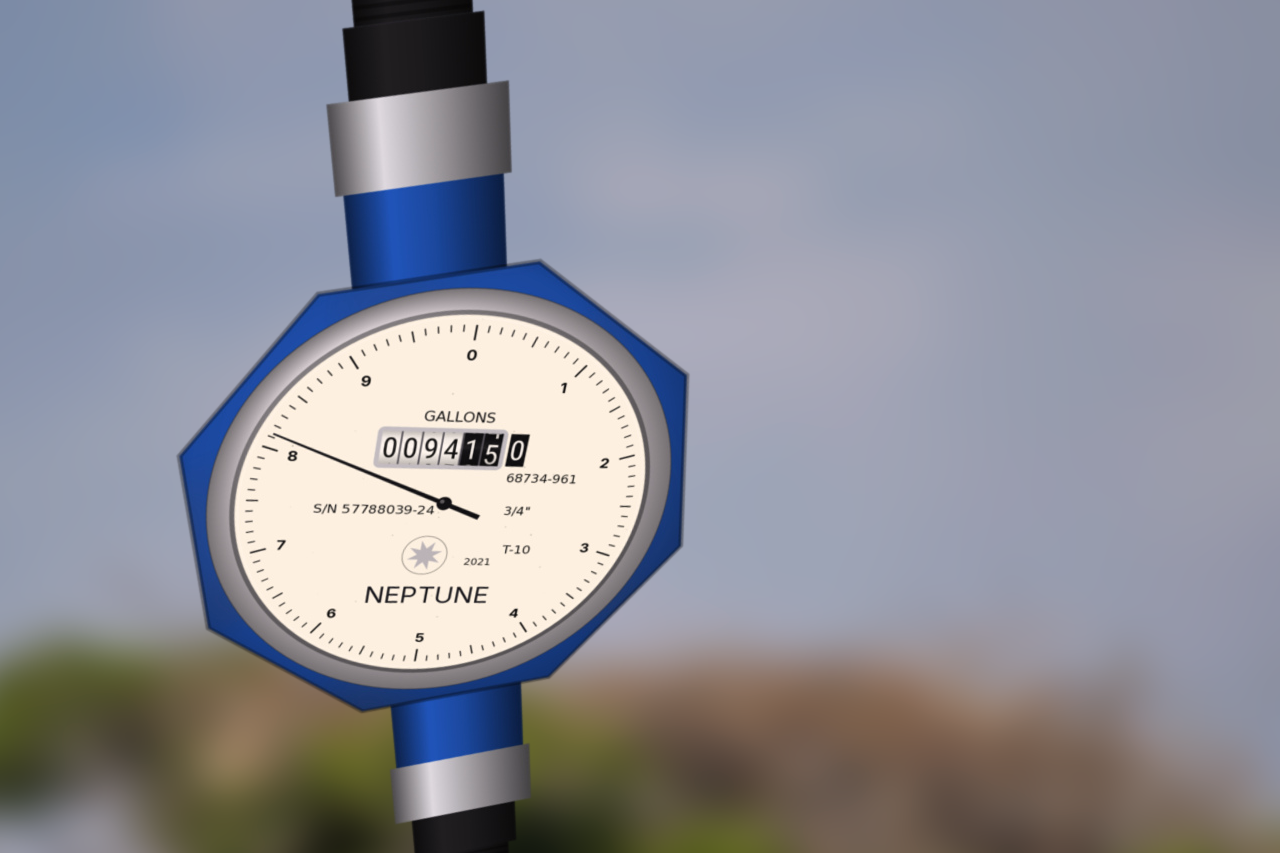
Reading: value=94148.1 unit=gal
